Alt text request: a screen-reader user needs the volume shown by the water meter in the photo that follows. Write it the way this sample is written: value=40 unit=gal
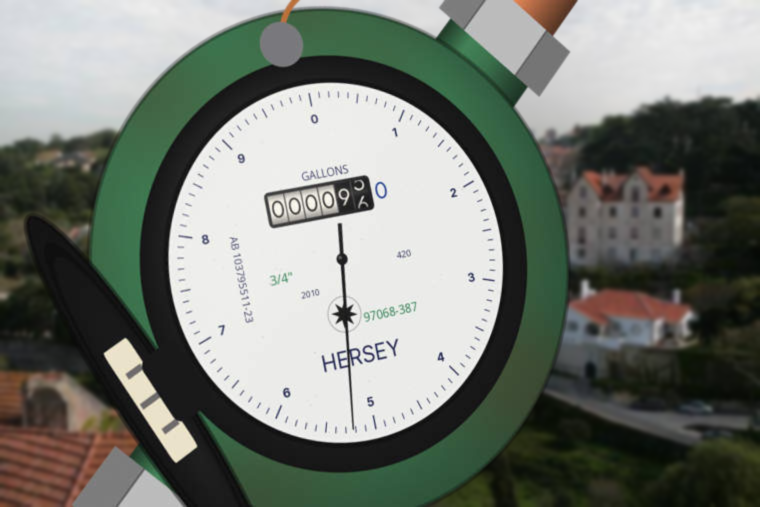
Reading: value=955.2 unit=gal
